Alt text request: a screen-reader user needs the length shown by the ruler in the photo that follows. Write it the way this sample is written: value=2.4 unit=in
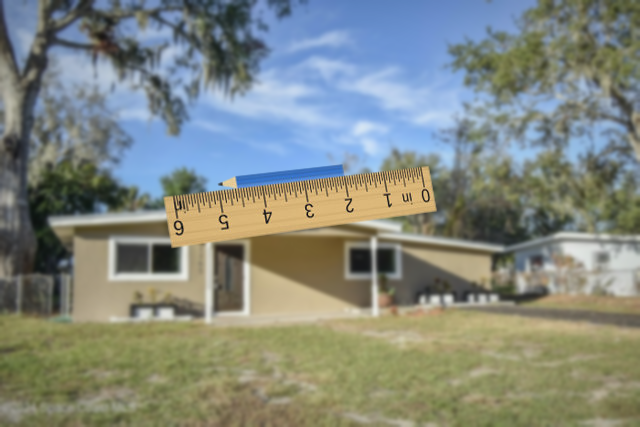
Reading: value=3 unit=in
